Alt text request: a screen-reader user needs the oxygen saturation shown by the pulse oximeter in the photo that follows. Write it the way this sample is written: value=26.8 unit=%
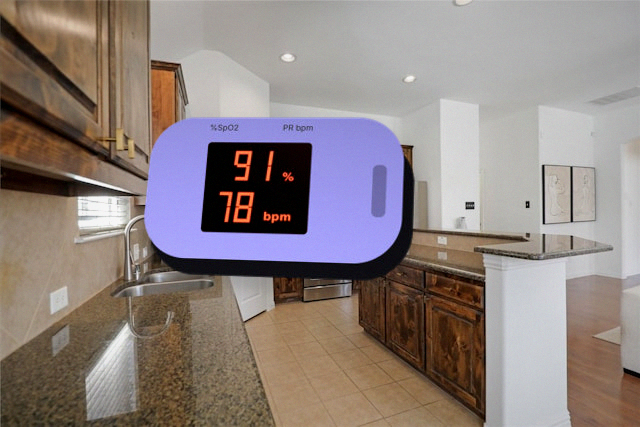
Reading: value=91 unit=%
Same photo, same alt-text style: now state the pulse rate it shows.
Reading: value=78 unit=bpm
